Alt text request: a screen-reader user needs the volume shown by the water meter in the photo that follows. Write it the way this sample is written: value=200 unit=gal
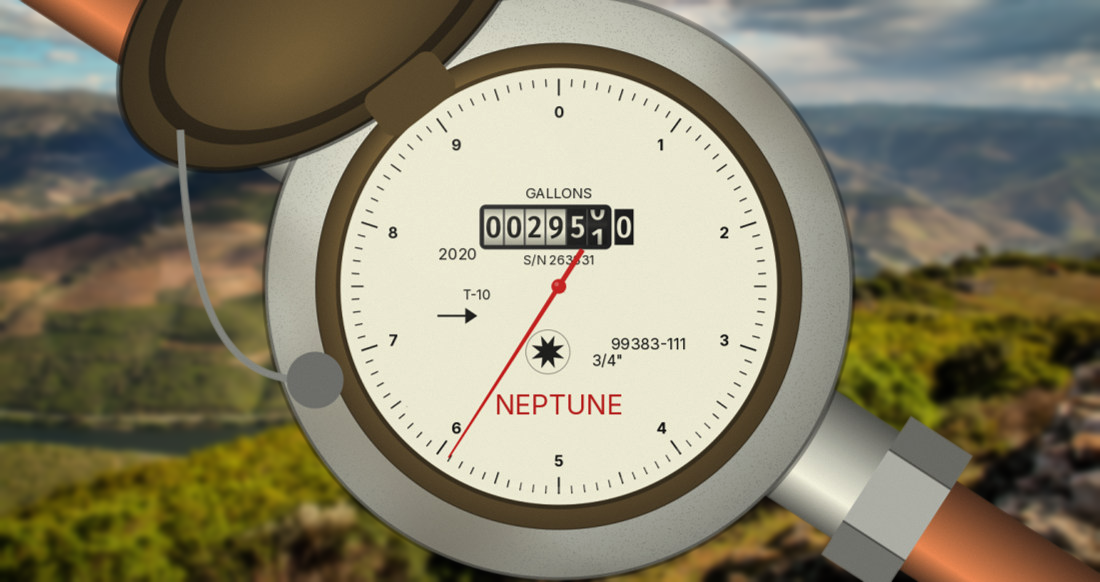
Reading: value=29505.9 unit=gal
